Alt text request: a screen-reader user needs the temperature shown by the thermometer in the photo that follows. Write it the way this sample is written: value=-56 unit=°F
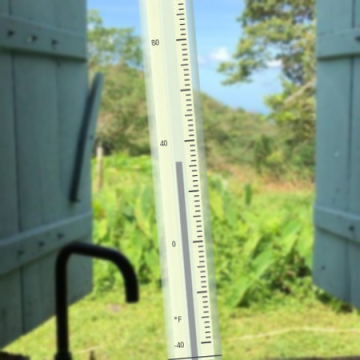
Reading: value=32 unit=°F
